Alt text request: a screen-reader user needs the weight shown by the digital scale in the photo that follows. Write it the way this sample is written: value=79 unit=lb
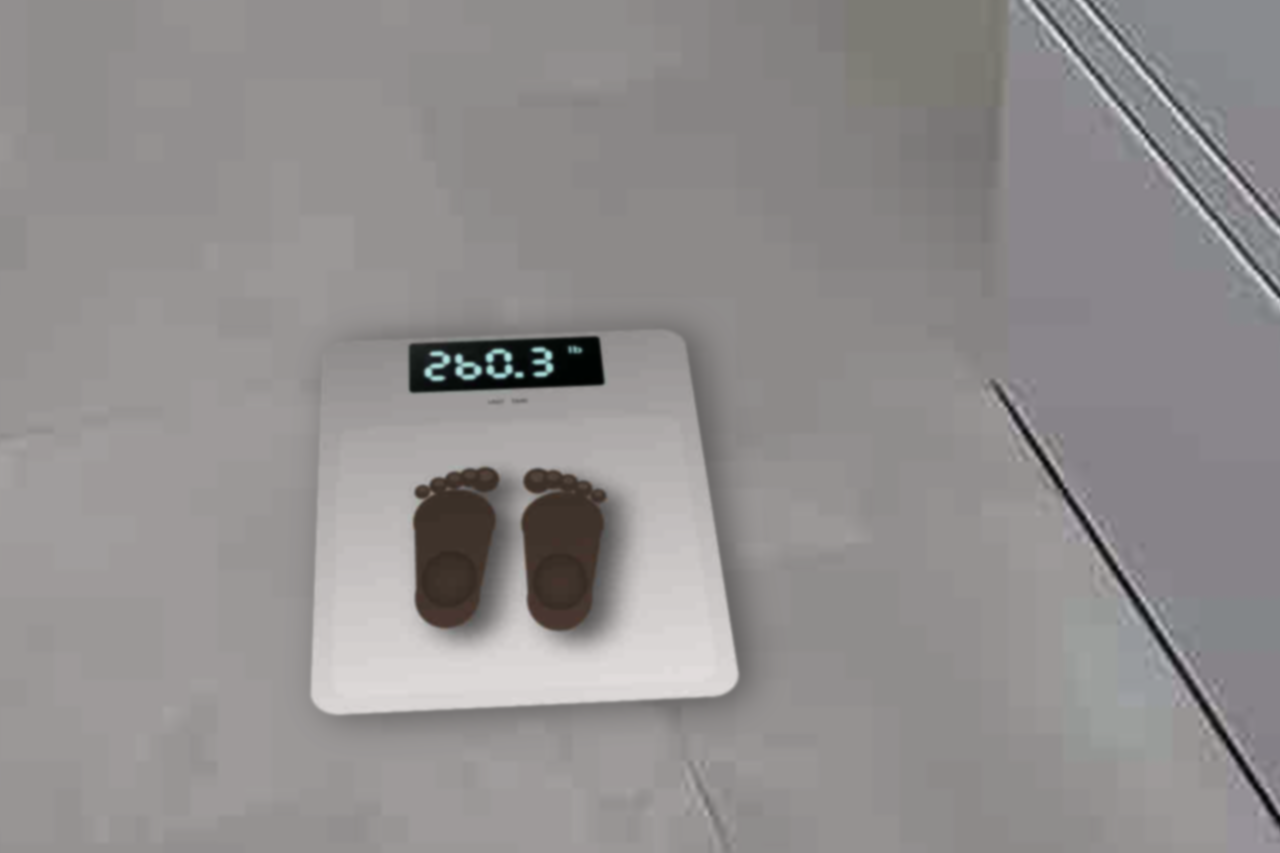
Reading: value=260.3 unit=lb
